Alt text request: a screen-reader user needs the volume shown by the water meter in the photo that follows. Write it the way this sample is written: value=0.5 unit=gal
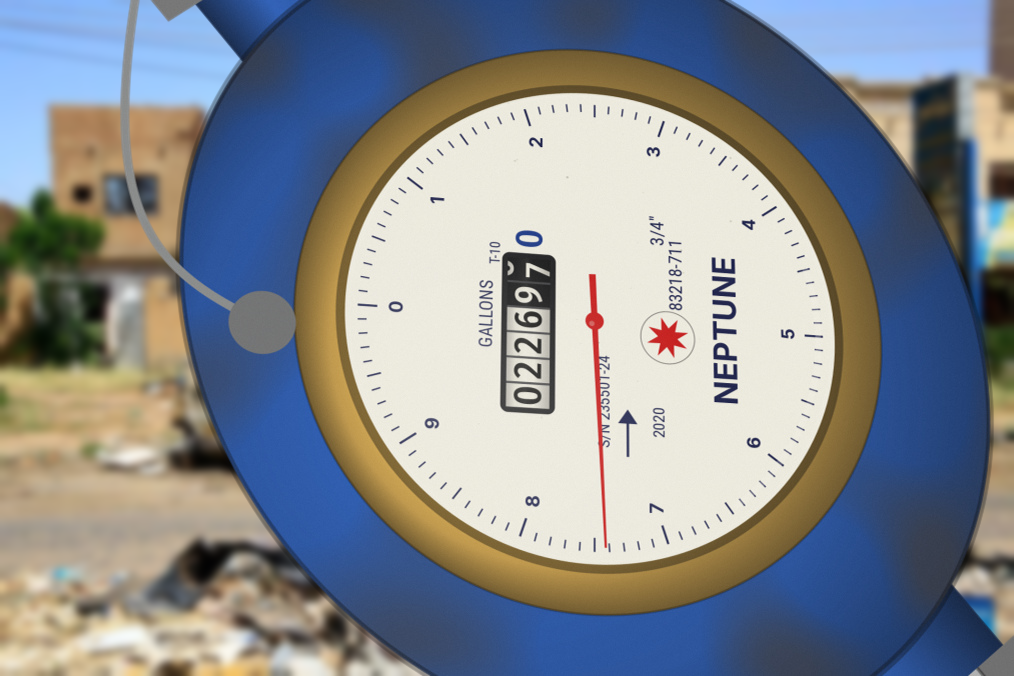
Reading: value=226967.4 unit=gal
